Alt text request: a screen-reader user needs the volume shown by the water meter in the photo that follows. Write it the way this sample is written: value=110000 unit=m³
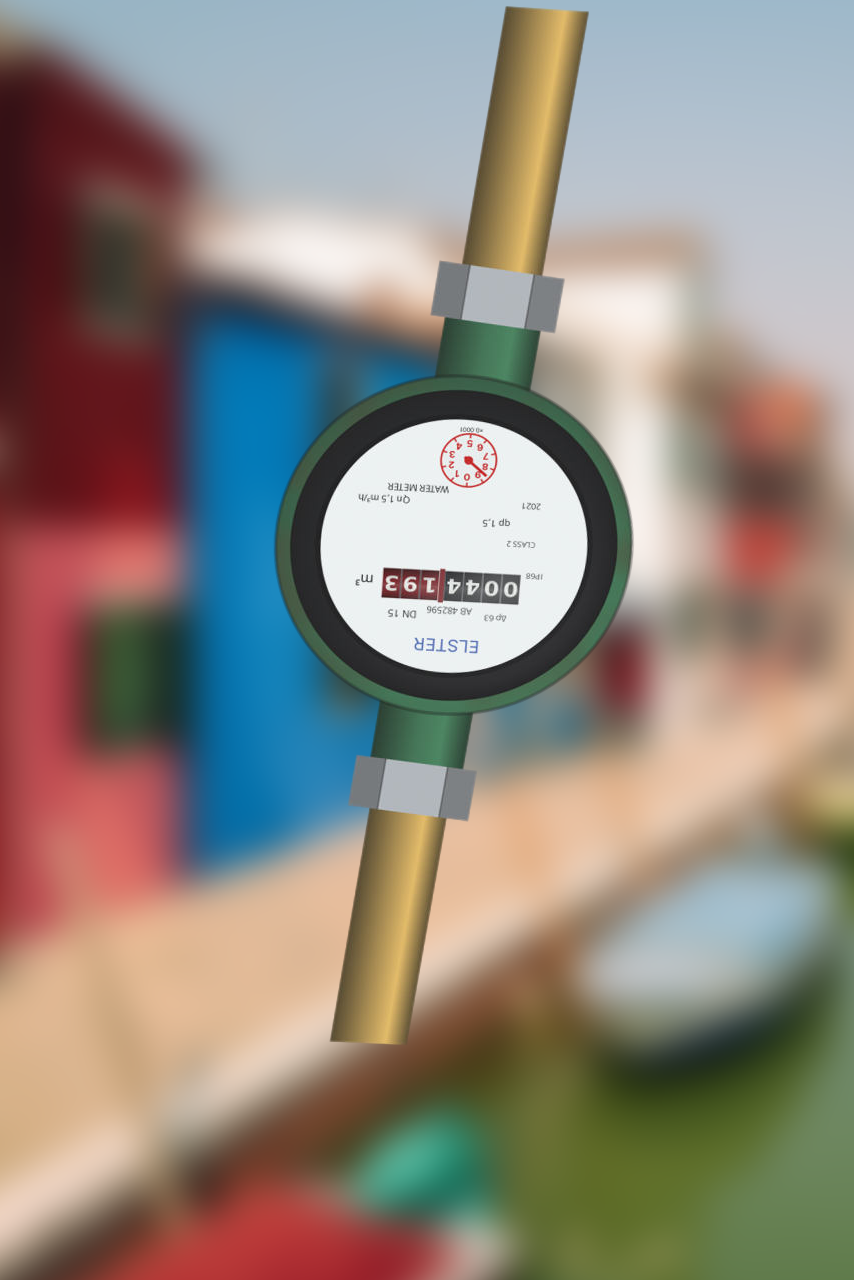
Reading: value=44.1938 unit=m³
